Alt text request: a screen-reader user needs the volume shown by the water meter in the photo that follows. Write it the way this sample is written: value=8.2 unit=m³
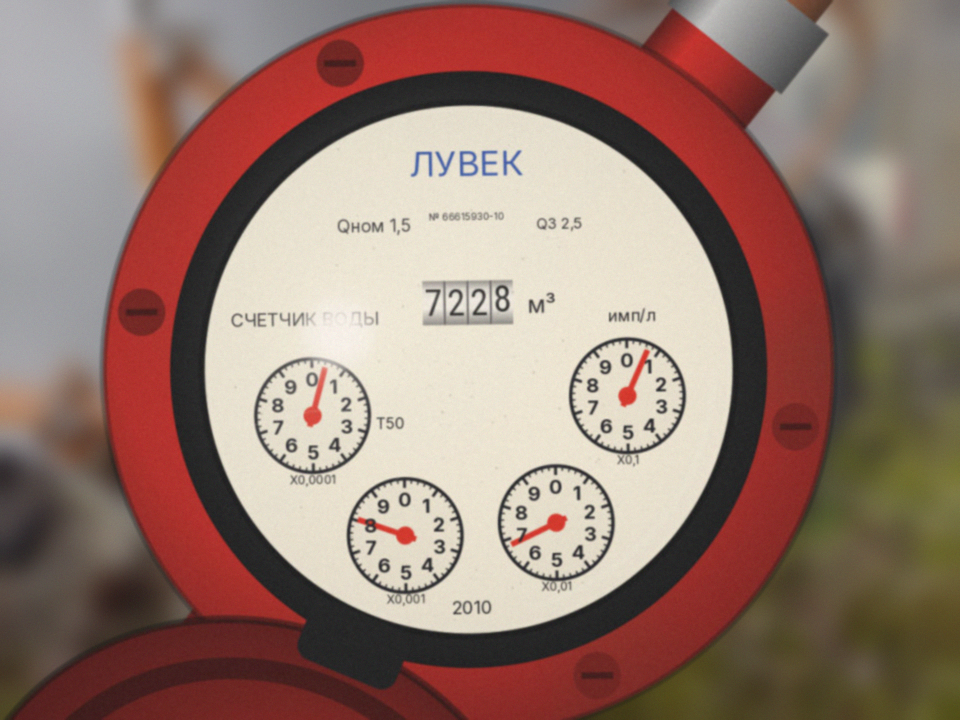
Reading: value=7228.0680 unit=m³
